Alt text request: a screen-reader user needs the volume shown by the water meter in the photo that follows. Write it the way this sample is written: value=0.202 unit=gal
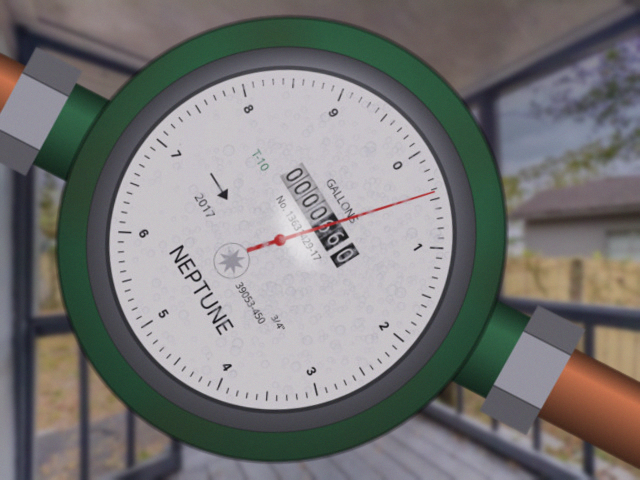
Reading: value=660.4 unit=gal
